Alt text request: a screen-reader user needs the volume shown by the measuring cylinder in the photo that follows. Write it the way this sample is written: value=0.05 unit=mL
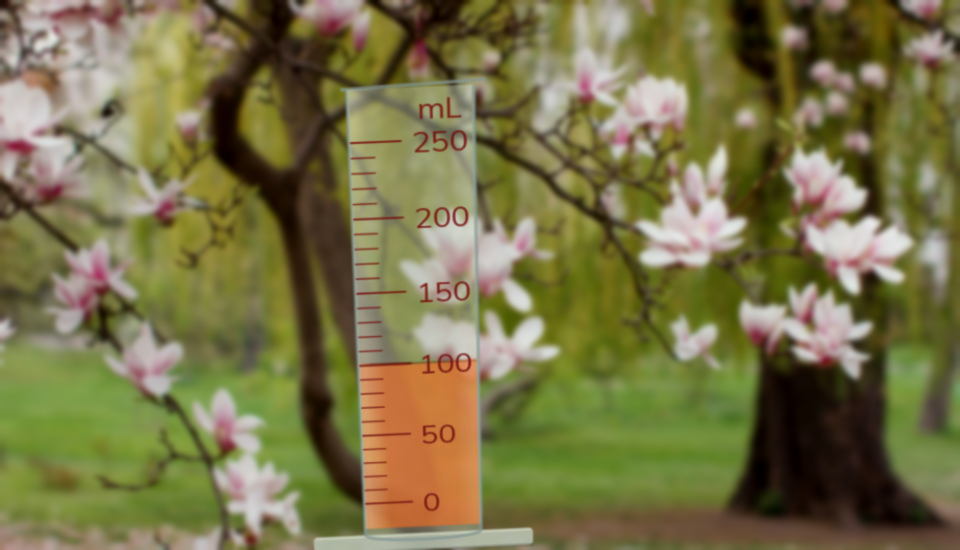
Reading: value=100 unit=mL
